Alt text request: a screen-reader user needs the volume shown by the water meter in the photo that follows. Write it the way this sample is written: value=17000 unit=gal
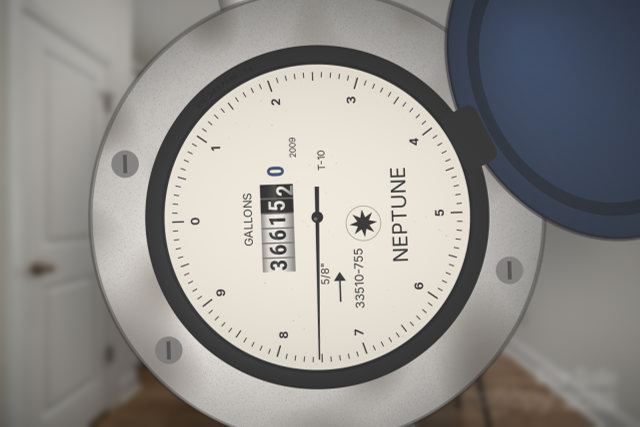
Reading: value=3661517.5 unit=gal
